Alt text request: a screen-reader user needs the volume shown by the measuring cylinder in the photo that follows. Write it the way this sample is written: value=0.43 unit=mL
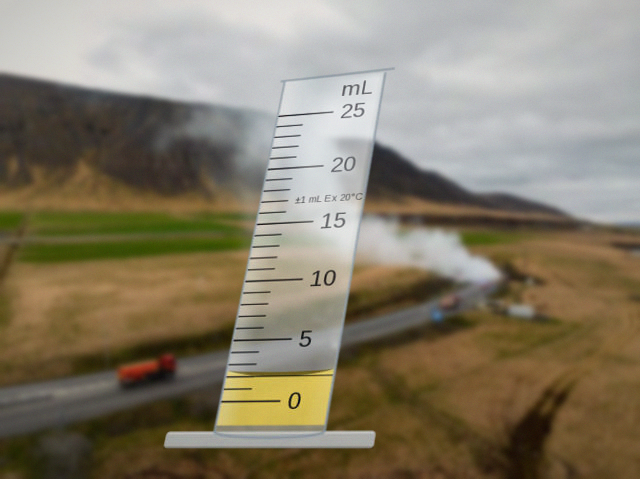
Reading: value=2 unit=mL
